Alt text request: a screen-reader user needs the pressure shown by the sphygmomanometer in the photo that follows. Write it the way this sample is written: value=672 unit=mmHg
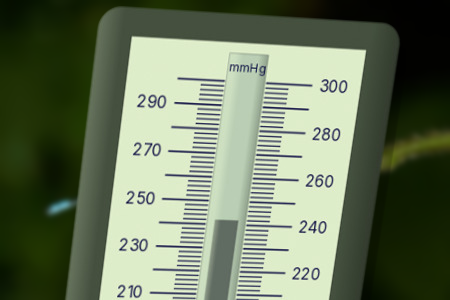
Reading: value=242 unit=mmHg
